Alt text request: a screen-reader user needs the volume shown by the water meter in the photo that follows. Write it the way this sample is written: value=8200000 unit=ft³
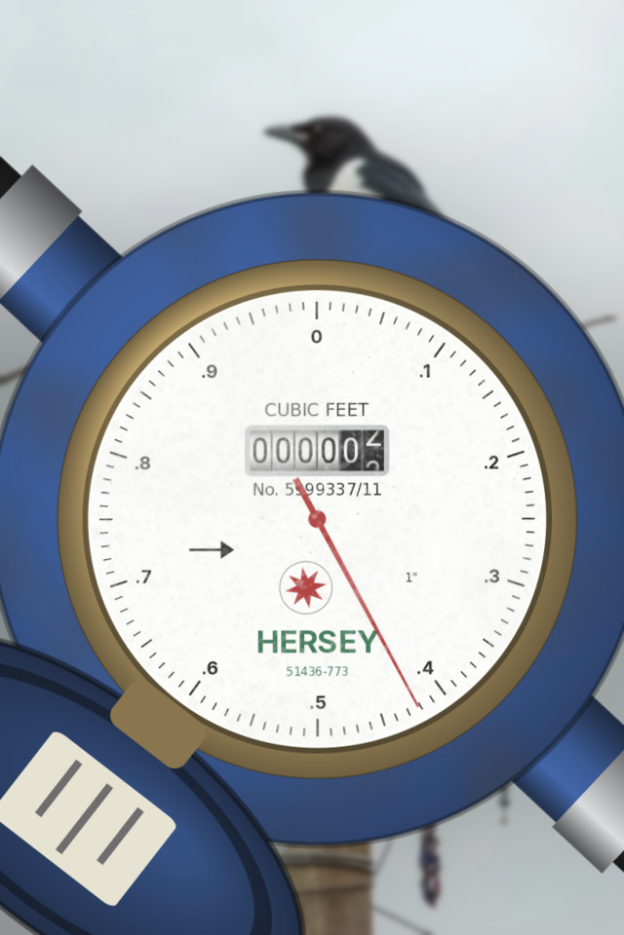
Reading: value=2.42 unit=ft³
